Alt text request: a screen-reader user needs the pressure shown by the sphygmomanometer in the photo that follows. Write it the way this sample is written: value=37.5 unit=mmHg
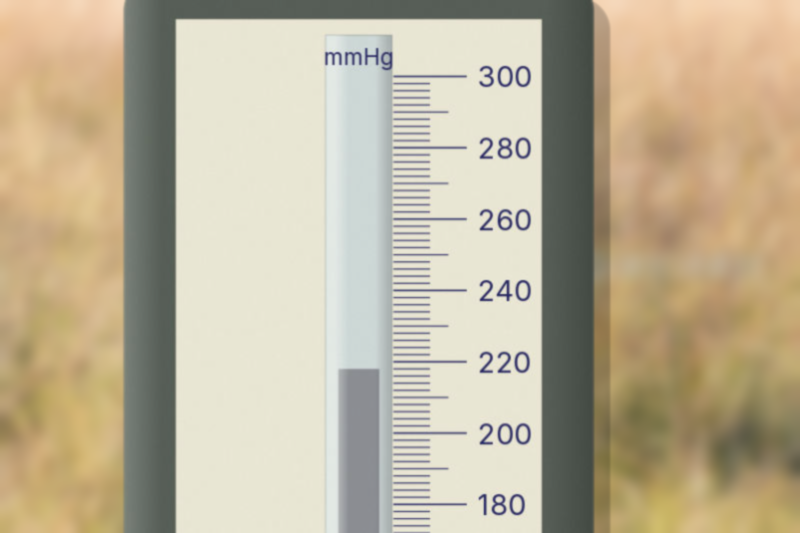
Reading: value=218 unit=mmHg
